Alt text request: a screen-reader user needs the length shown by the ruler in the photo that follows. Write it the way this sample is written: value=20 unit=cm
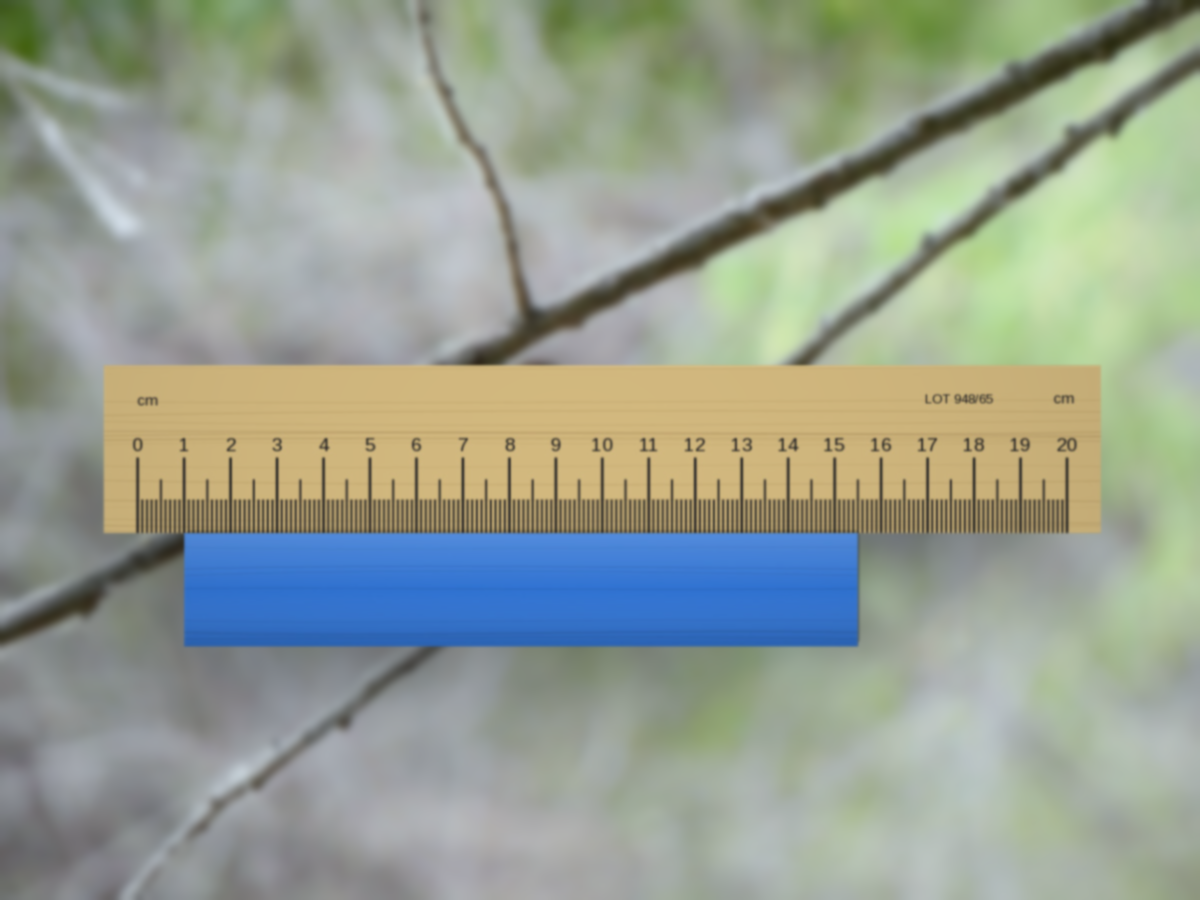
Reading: value=14.5 unit=cm
